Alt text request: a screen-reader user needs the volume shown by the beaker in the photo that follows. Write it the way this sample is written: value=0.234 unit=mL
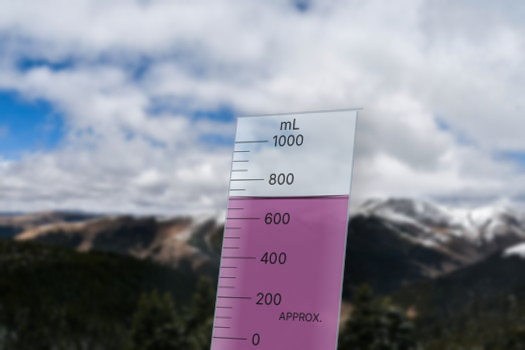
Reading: value=700 unit=mL
